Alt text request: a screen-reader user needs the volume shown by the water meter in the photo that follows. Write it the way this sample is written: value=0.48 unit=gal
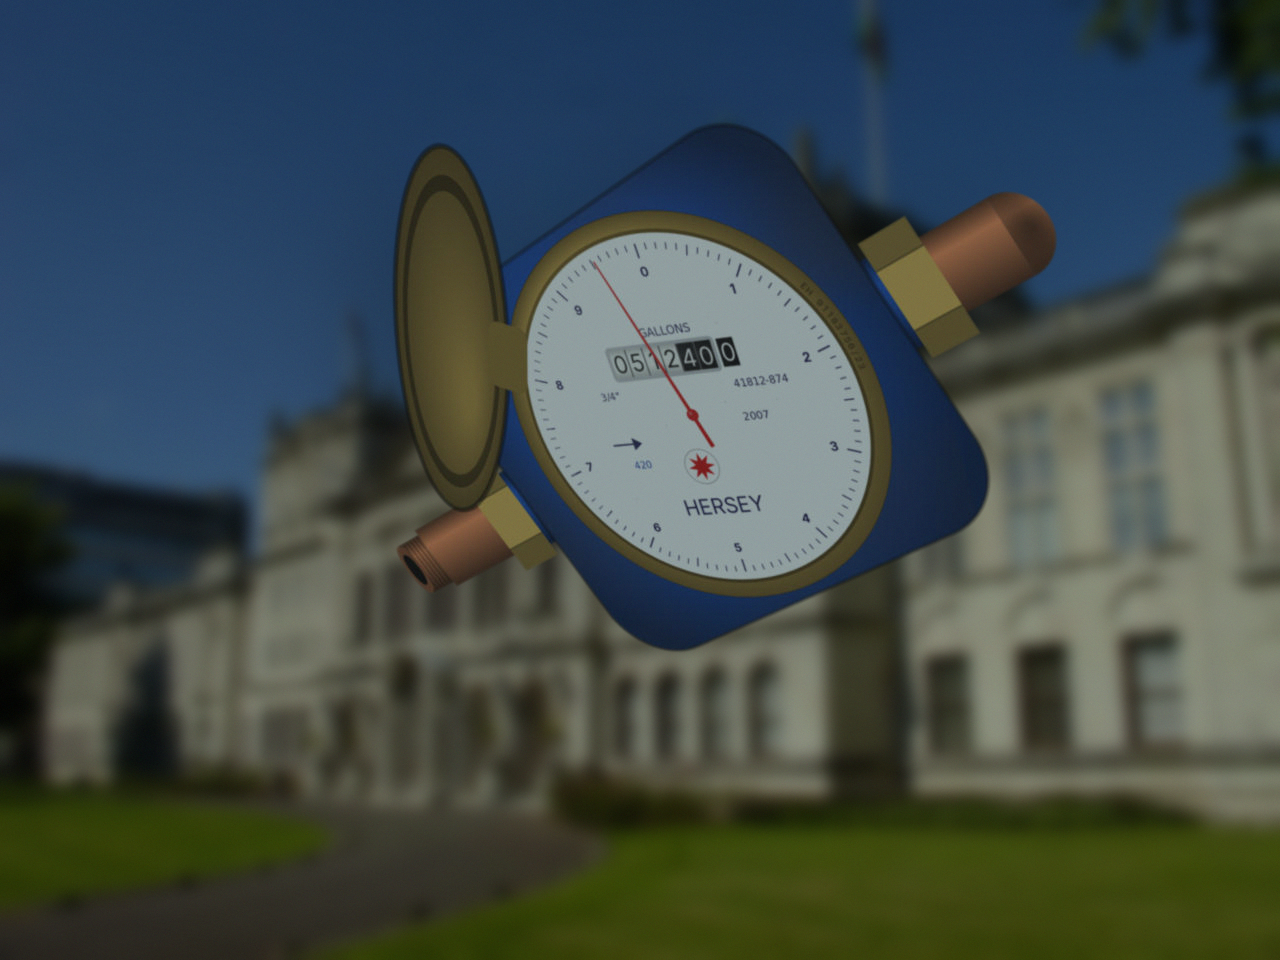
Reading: value=512399.5 unit=gal
